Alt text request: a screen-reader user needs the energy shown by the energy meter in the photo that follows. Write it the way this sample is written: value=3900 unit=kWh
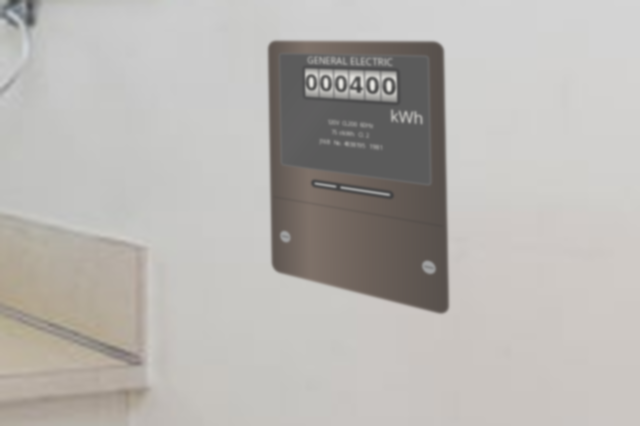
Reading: value=400 unit=kWh
